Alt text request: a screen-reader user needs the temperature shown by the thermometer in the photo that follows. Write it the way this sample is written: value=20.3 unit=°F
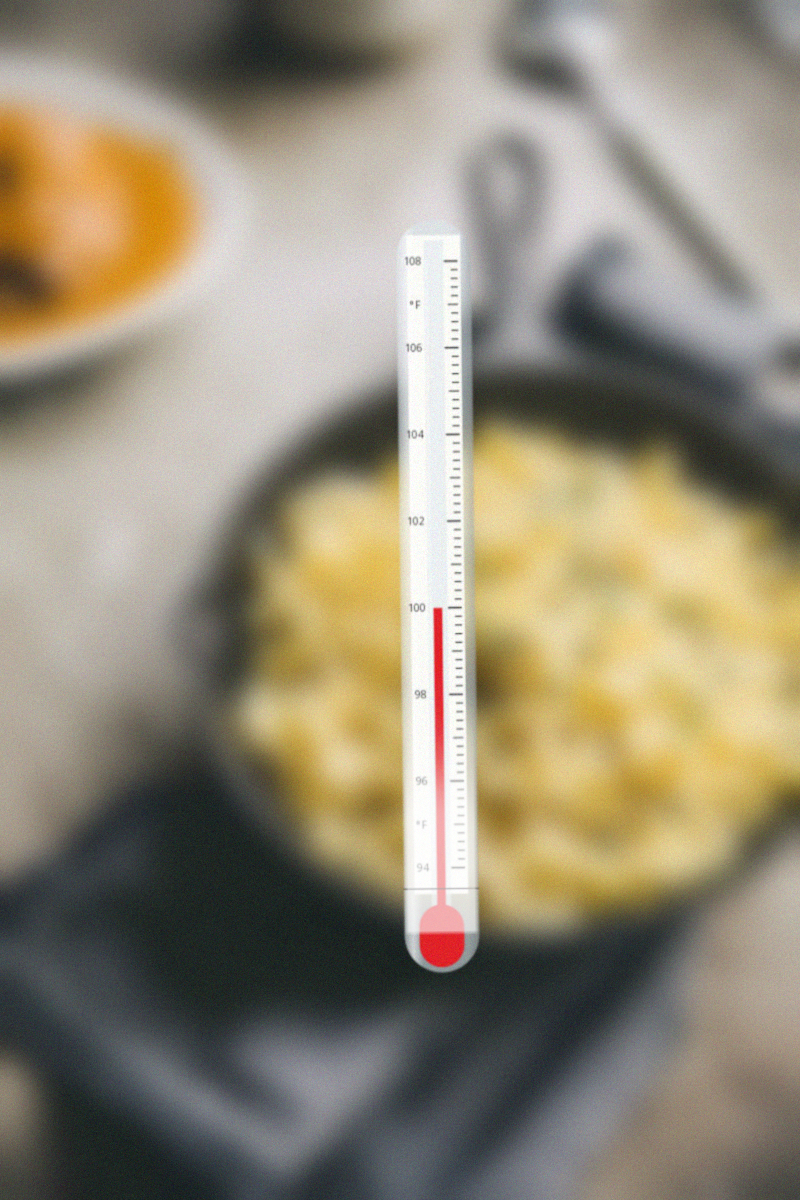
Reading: value=100 unit=°F
